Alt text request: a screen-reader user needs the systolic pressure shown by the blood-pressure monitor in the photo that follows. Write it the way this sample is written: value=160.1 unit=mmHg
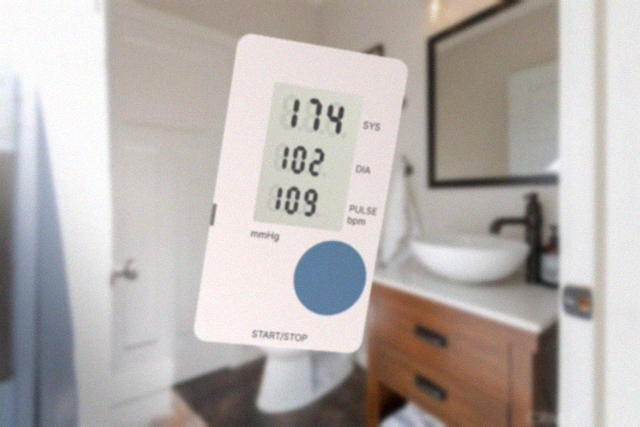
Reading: value=174 unit=mmHg
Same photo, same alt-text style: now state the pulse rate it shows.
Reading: value=109 unit=bpm
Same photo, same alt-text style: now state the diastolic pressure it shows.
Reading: value=102 unit=mmHg
